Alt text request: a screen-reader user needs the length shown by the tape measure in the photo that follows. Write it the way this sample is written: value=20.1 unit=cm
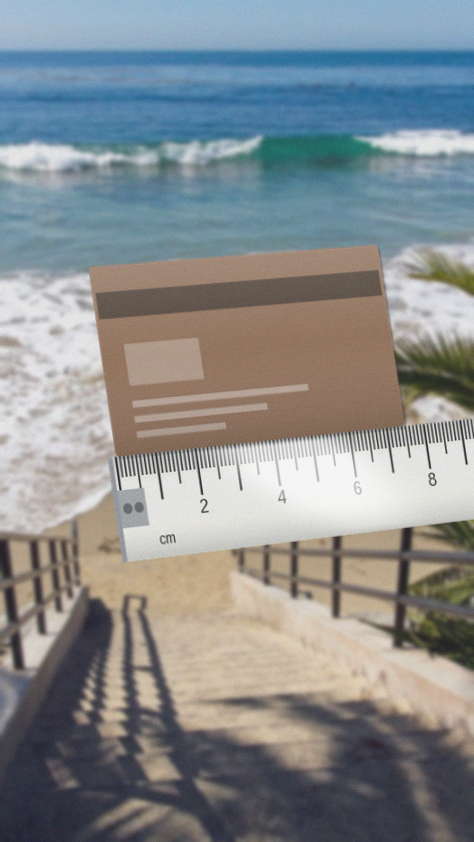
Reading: value=7.5 unit=cm
